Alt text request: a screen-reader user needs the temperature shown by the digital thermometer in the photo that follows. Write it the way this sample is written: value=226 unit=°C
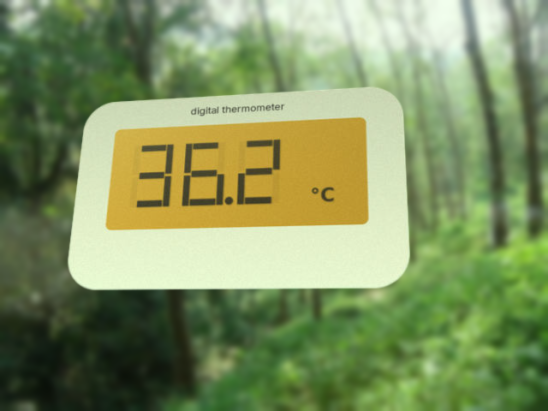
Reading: value=36.2 unit=°C
